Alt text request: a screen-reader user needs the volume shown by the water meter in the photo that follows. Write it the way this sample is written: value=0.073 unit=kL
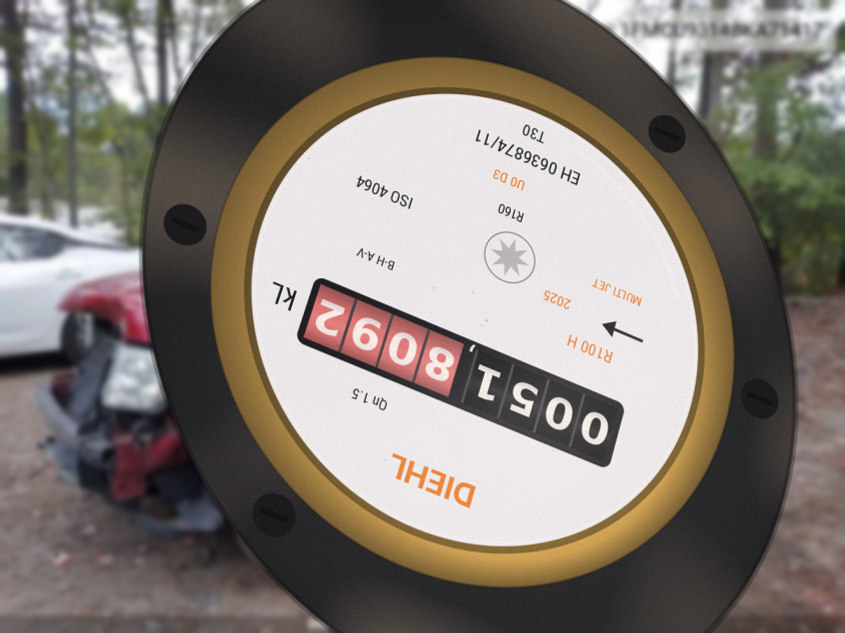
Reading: value=51.8092 unit=kL
